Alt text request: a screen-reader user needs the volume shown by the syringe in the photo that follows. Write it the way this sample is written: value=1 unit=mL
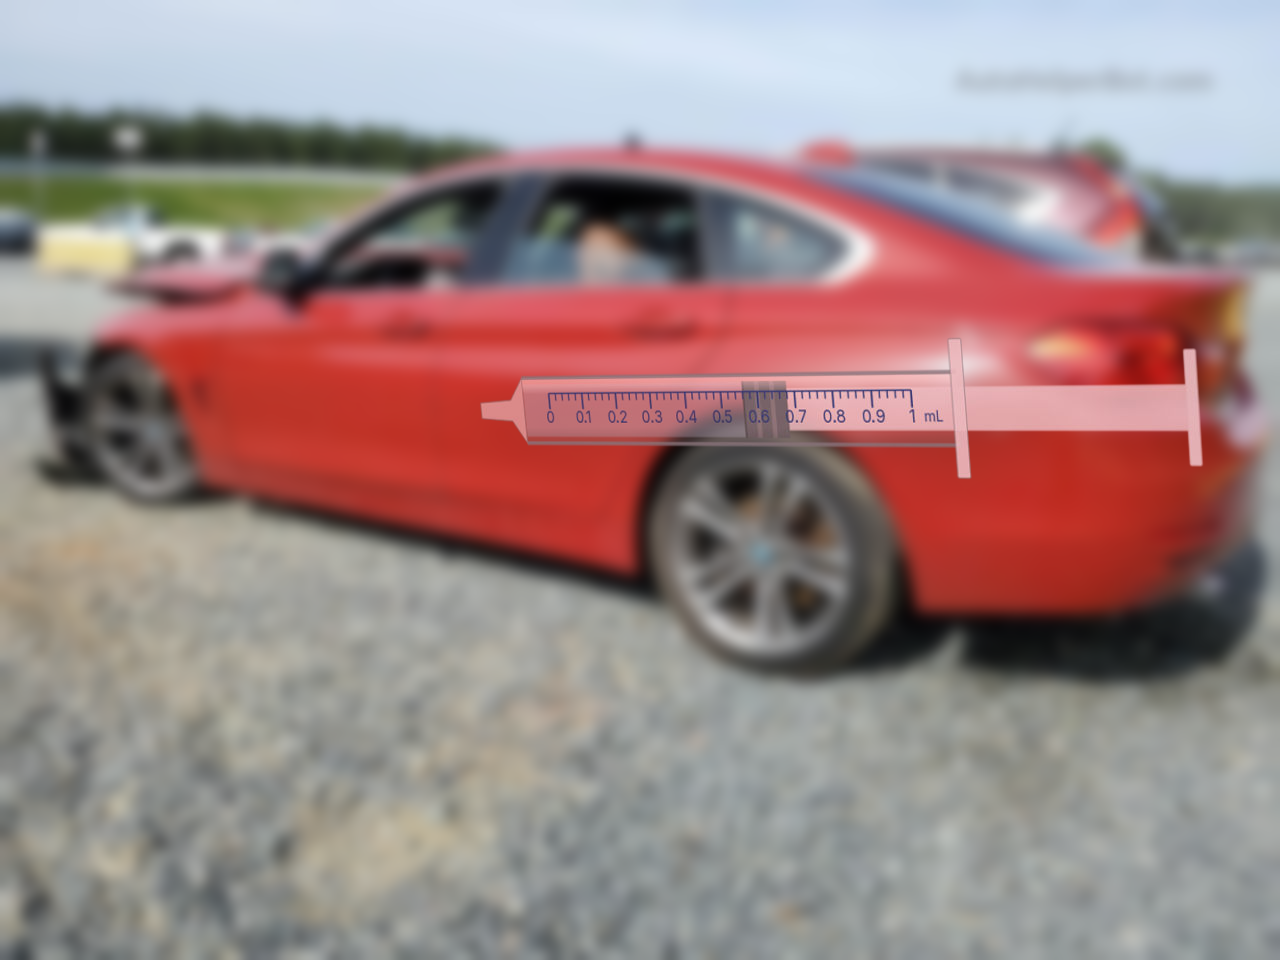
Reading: value=0.56 unit=mL
